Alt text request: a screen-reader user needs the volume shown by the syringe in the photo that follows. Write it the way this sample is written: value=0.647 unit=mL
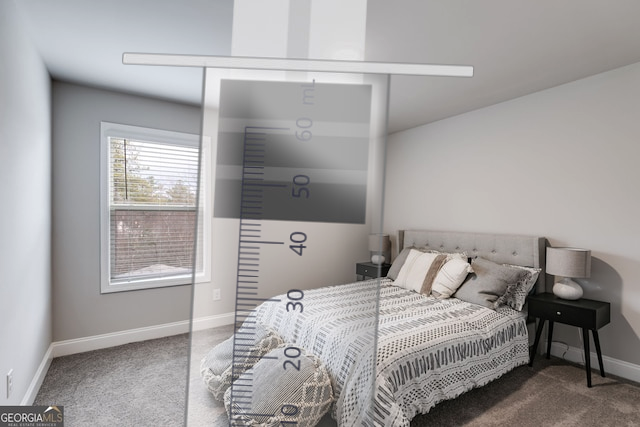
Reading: value=44 unit=mL
